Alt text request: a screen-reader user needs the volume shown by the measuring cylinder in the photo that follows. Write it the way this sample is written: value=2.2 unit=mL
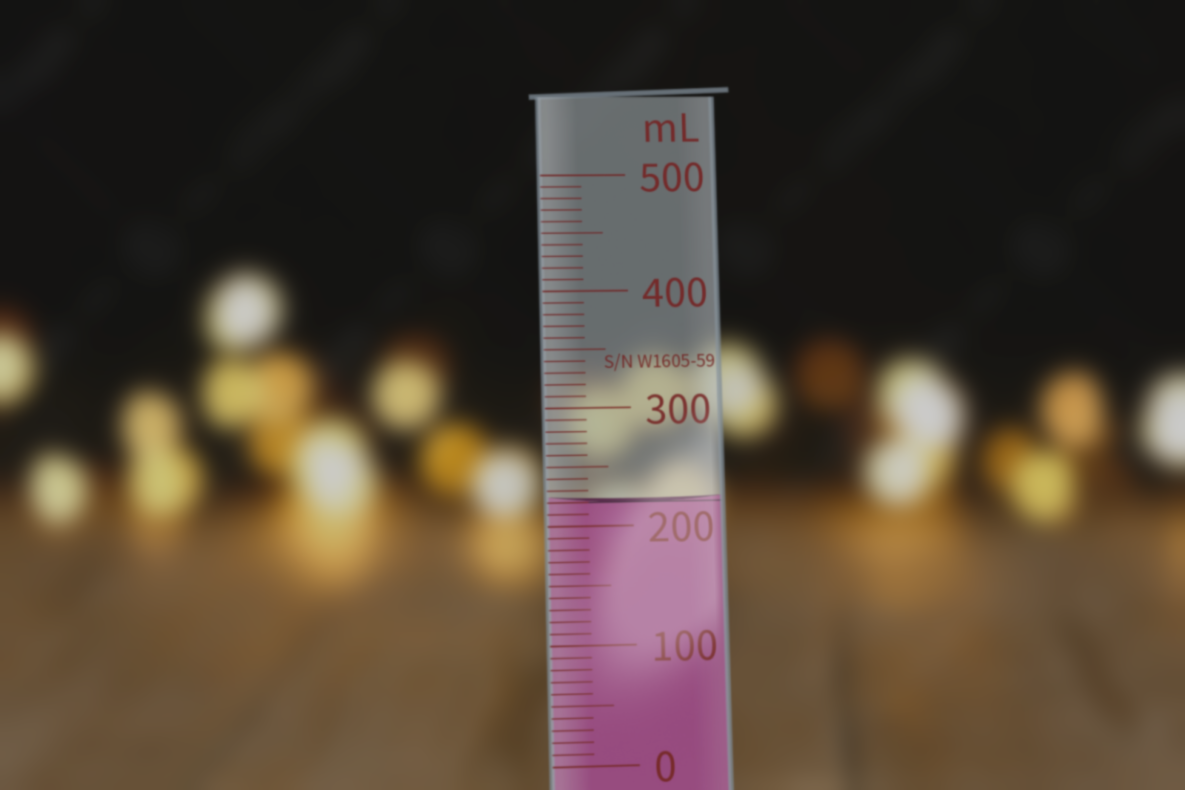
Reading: value=220 unit=mL
